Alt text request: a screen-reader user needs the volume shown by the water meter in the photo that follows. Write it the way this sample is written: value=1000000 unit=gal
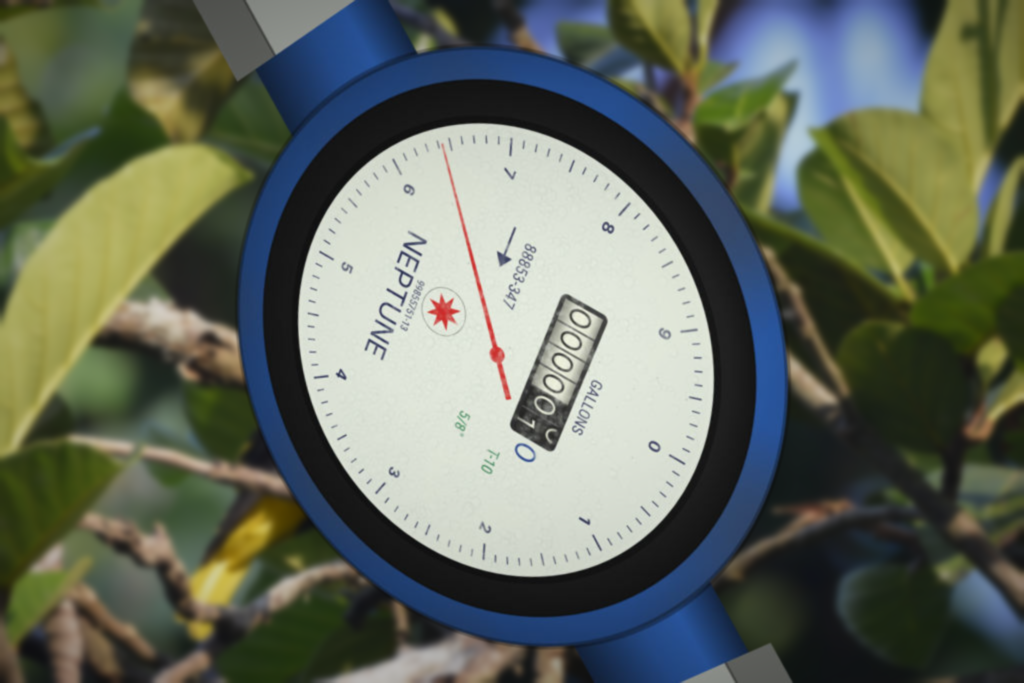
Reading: value=6.4 unit=gal
